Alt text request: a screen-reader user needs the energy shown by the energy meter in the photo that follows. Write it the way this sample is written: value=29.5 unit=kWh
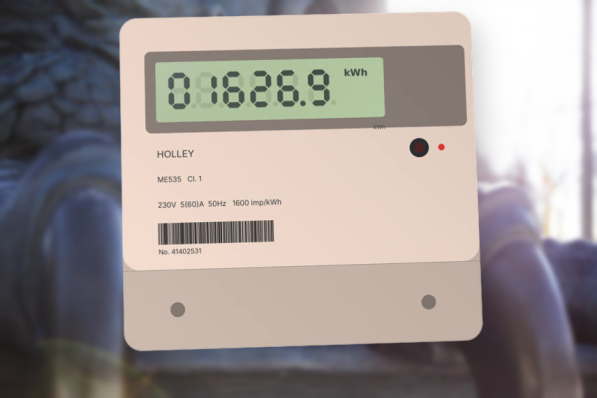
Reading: value=1626.9 unit=kWh
